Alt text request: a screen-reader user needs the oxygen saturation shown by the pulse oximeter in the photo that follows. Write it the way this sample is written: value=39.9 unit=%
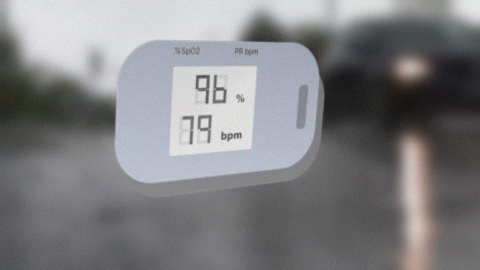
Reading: value=96 unit=%
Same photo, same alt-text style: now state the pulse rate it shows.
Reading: value=79 unit=bpm
